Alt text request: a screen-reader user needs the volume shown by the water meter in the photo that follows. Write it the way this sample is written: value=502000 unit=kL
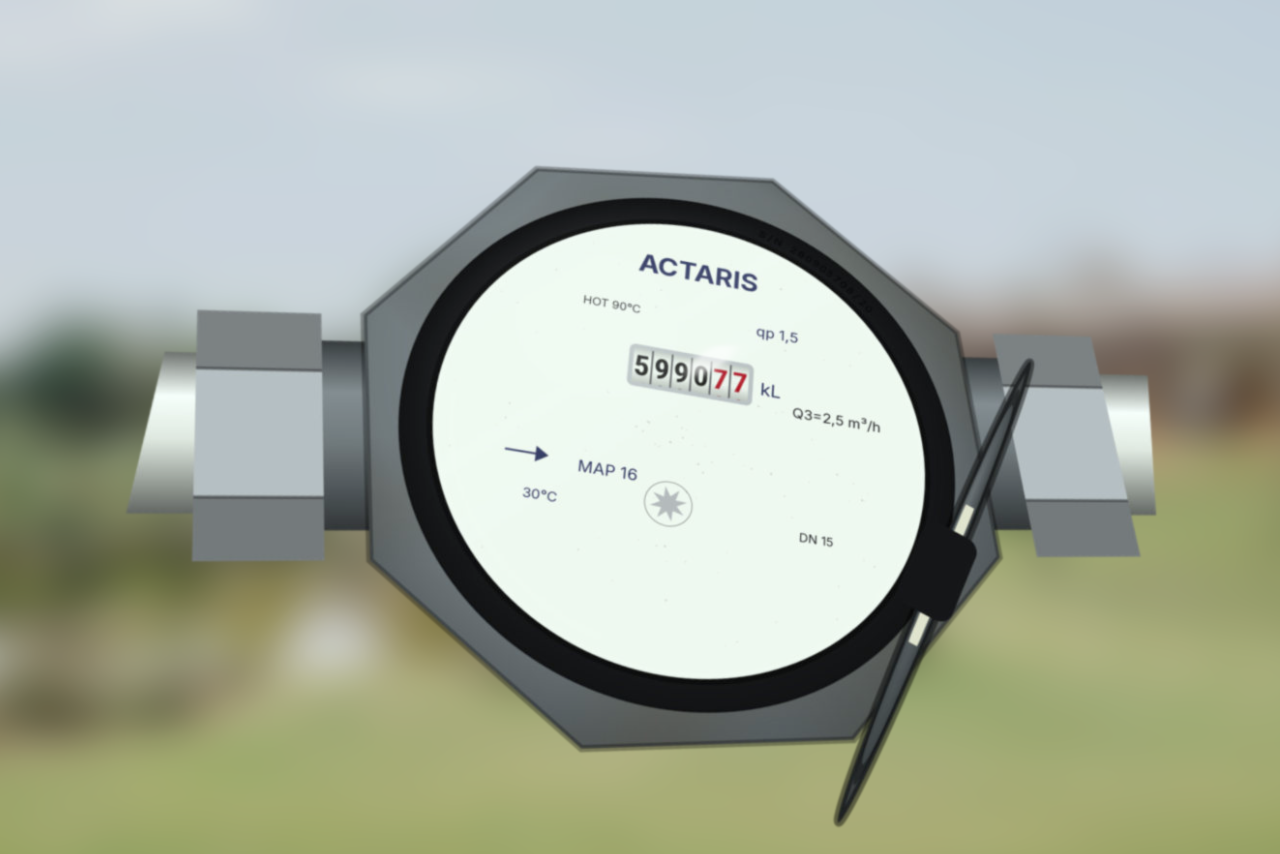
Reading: value=5990.77 unit=kL
